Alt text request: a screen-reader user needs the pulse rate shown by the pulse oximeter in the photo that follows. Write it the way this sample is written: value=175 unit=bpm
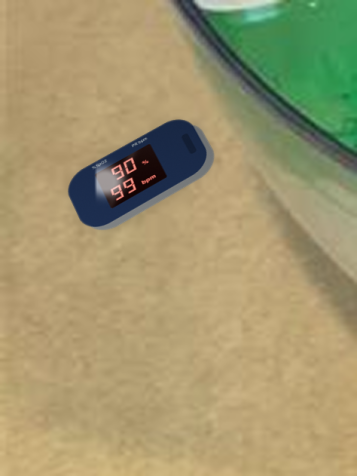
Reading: value=99 unit=bpm
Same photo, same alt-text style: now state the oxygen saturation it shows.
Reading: value=90 unit=%
